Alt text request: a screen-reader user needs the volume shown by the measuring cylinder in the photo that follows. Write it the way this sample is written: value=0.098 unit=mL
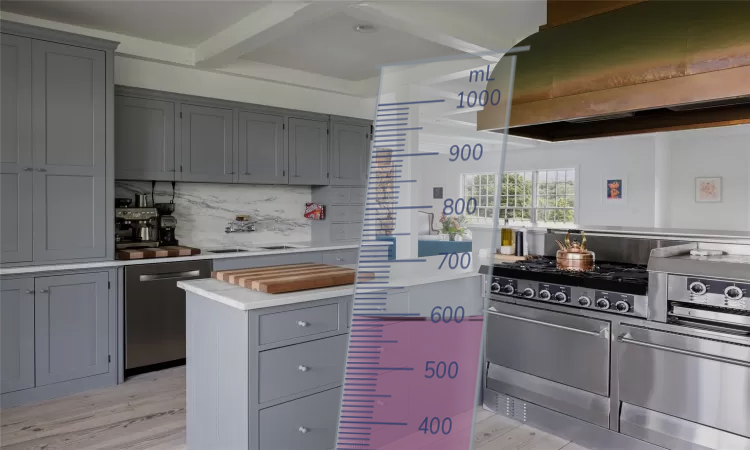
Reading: value=590 unit=mL
